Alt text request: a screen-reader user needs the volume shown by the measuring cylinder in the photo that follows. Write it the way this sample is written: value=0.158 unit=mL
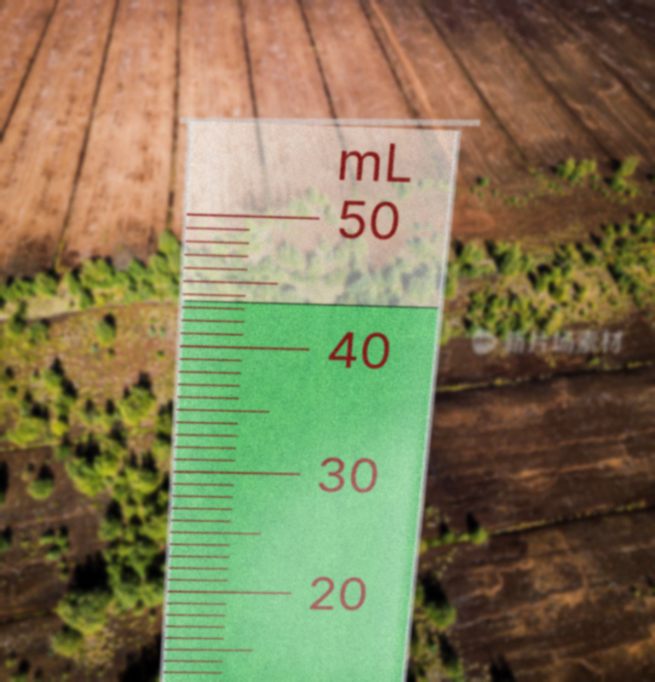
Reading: value=43.5 unit=mL
